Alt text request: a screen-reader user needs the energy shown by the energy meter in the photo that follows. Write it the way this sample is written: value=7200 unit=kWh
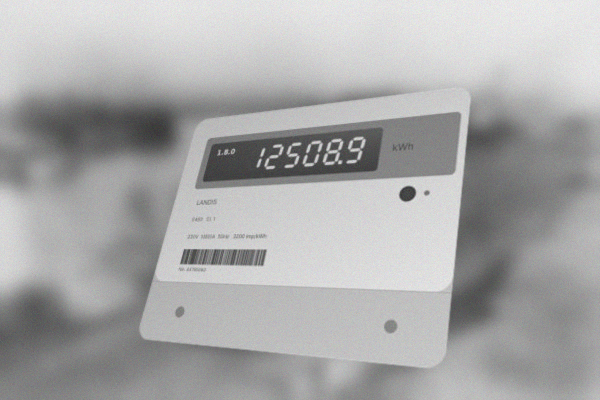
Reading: value=12508.9 unit=kWh
